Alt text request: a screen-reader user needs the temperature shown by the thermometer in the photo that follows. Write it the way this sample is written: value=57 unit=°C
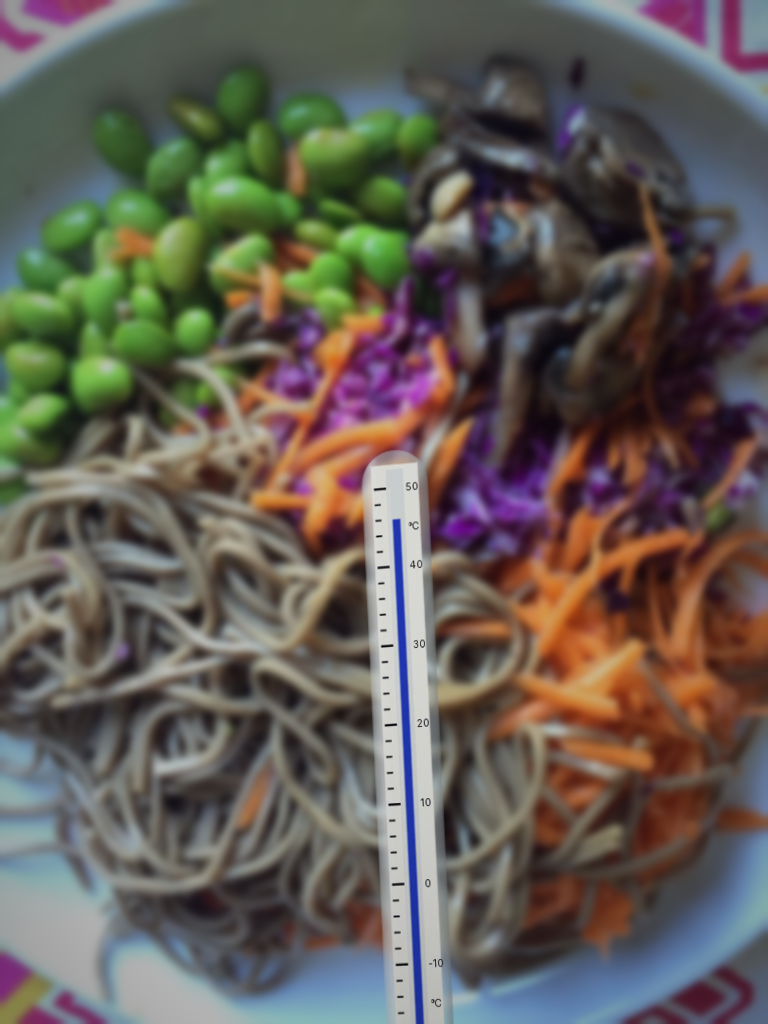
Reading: value=46 unit=°C
